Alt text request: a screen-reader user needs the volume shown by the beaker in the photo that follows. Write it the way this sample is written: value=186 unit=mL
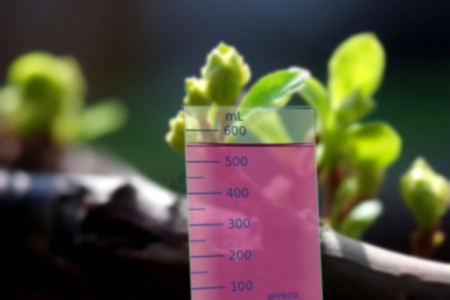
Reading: value=550 unit=mL
